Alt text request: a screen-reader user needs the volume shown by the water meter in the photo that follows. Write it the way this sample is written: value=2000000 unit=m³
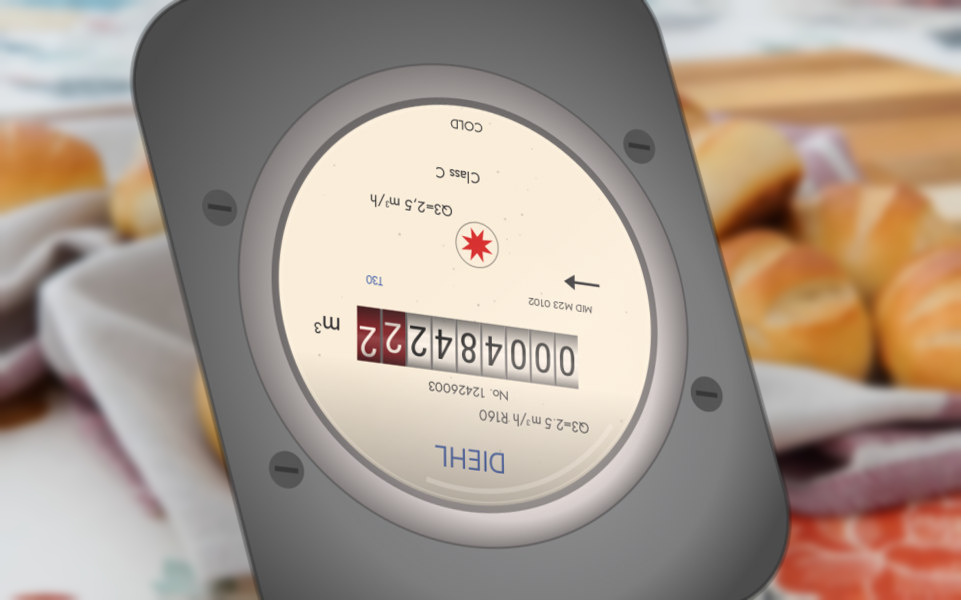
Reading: value=4842.22 unit=m³
